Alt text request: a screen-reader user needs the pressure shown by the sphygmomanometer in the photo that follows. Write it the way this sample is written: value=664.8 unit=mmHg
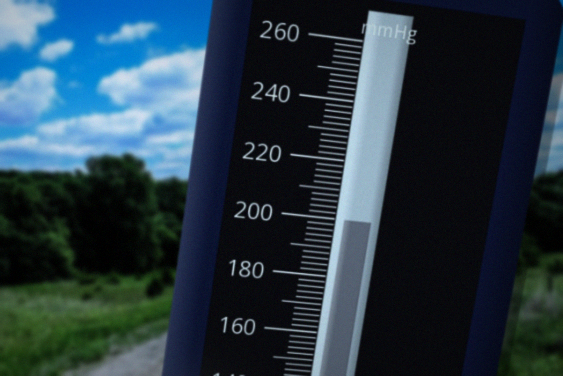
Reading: value=200 unit=mmHg
